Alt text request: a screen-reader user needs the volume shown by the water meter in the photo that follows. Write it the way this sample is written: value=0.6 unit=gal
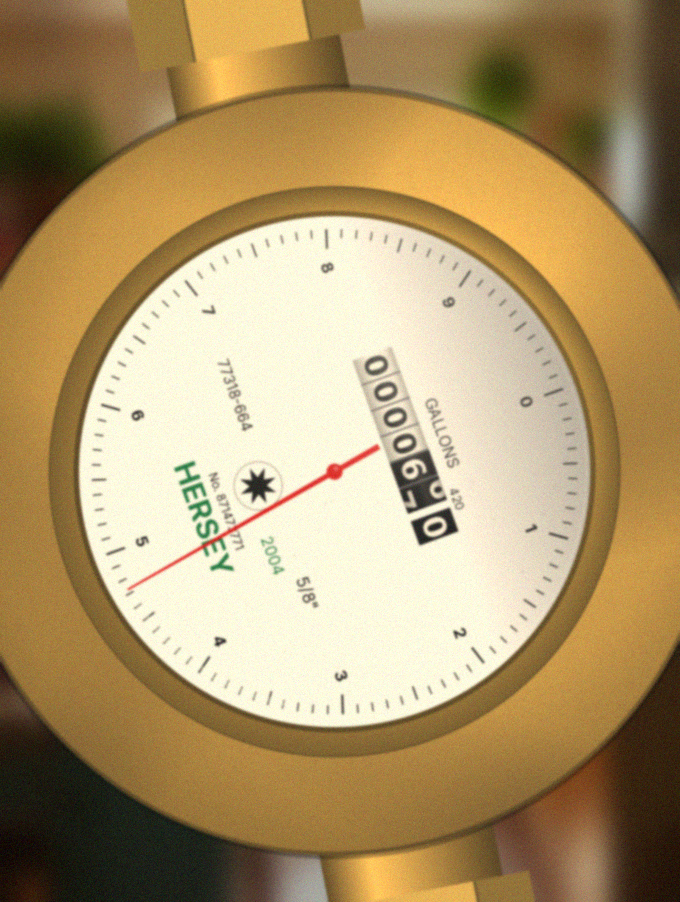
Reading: value=664.7 unit=gal
